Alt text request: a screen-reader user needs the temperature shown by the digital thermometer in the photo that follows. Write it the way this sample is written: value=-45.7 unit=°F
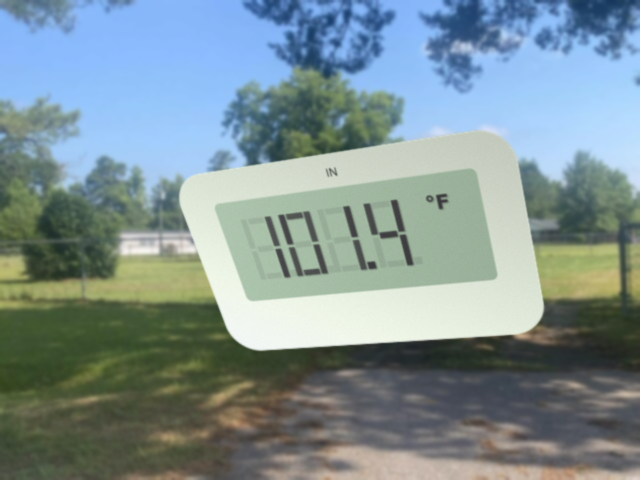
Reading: value=101.4 unit=°F
